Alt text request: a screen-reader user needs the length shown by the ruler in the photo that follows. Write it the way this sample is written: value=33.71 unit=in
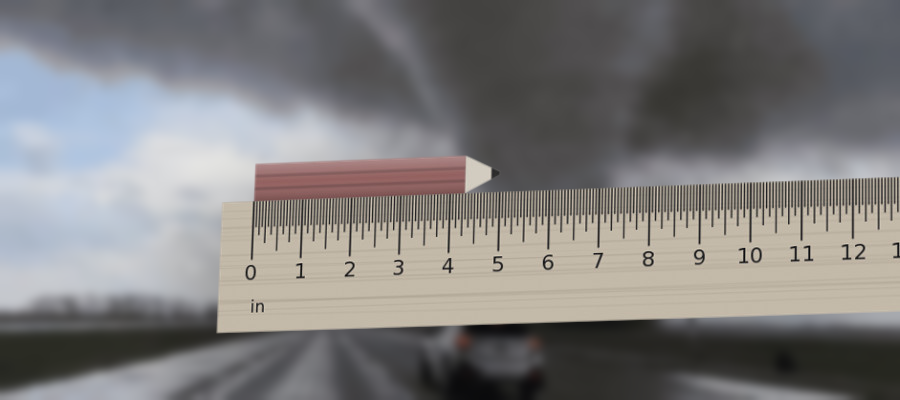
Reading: value=5 unit=in
